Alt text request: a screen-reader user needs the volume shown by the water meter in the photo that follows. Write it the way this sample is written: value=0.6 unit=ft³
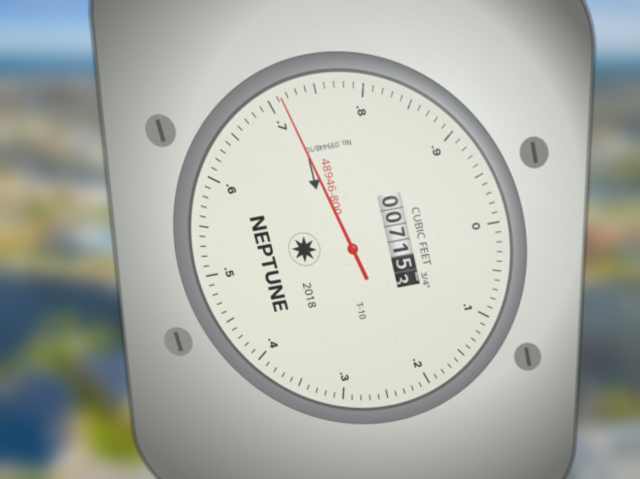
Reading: value=7152.71 unit=ft³
